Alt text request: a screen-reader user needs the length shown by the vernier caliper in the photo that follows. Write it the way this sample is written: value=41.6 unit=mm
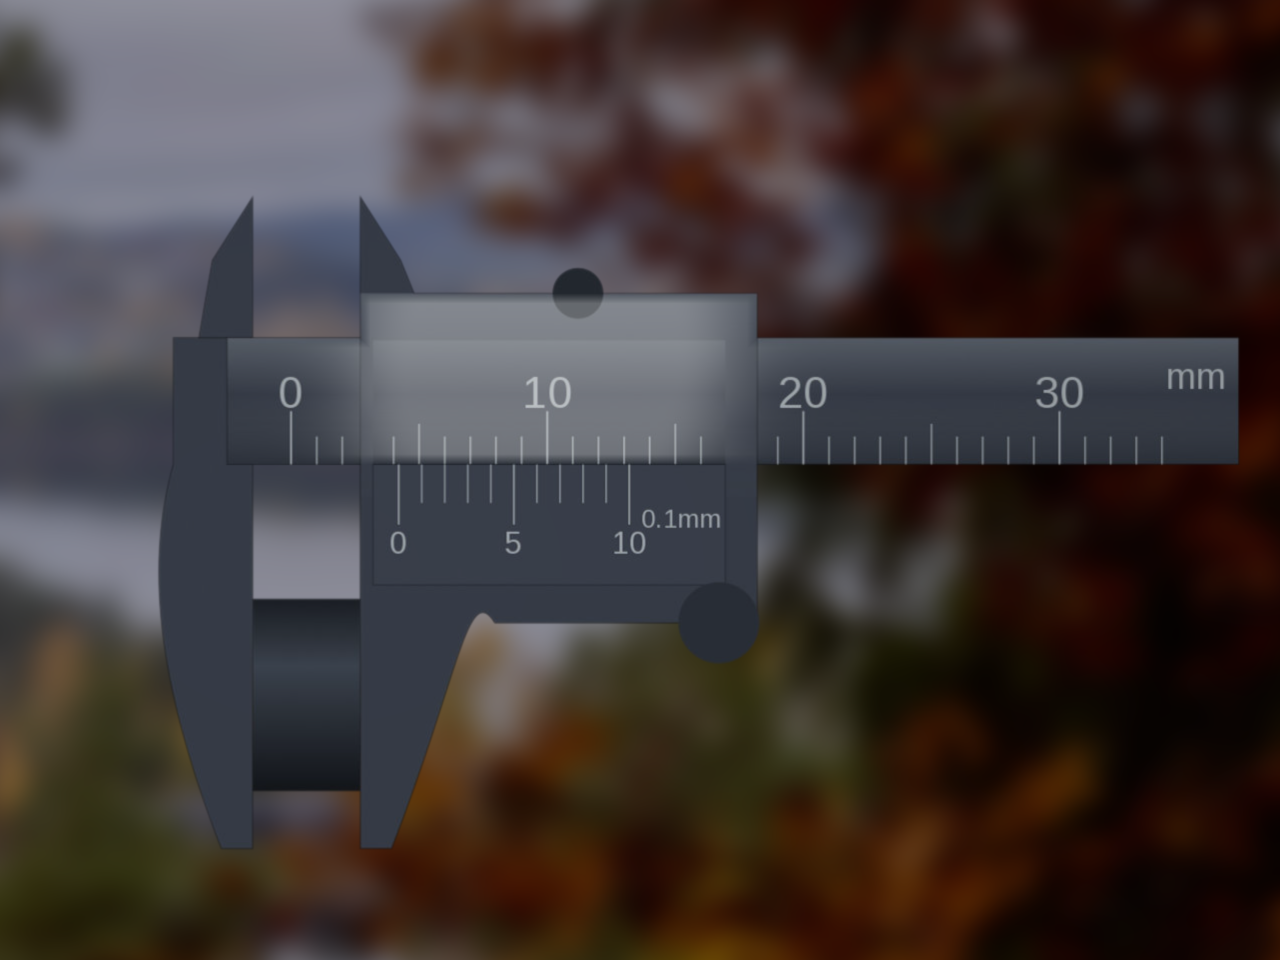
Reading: value=4.2 unit=mm
